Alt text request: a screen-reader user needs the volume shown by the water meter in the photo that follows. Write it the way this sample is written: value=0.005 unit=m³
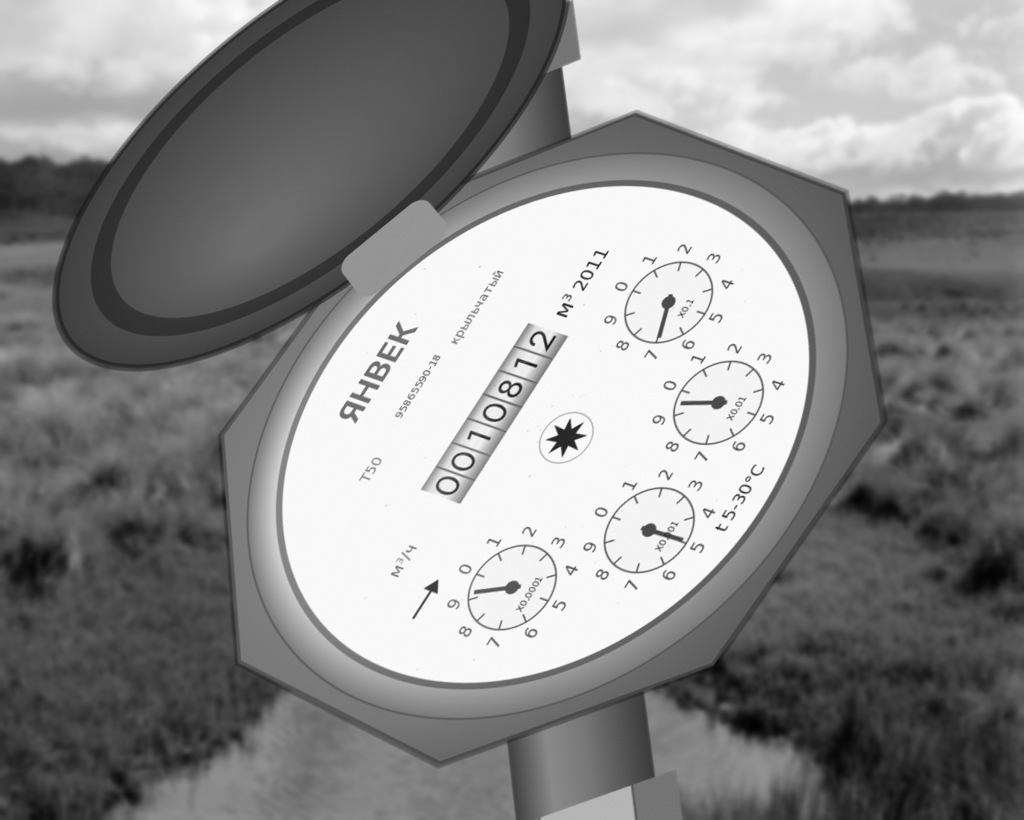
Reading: value=10812.6949 unit=m³
